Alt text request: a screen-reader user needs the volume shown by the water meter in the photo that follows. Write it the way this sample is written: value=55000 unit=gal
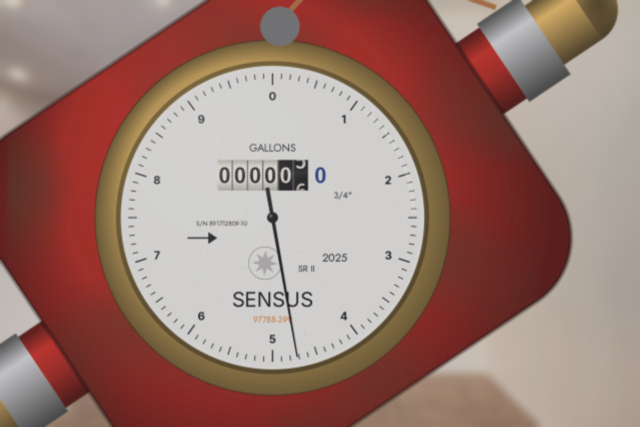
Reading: value=54.7 unit=gal
